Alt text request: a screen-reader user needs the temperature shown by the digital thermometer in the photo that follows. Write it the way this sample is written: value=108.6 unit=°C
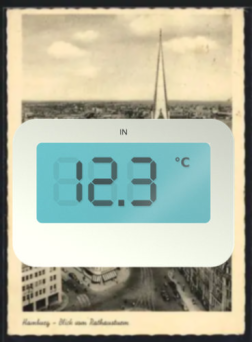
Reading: value=12.3 unit=°C
